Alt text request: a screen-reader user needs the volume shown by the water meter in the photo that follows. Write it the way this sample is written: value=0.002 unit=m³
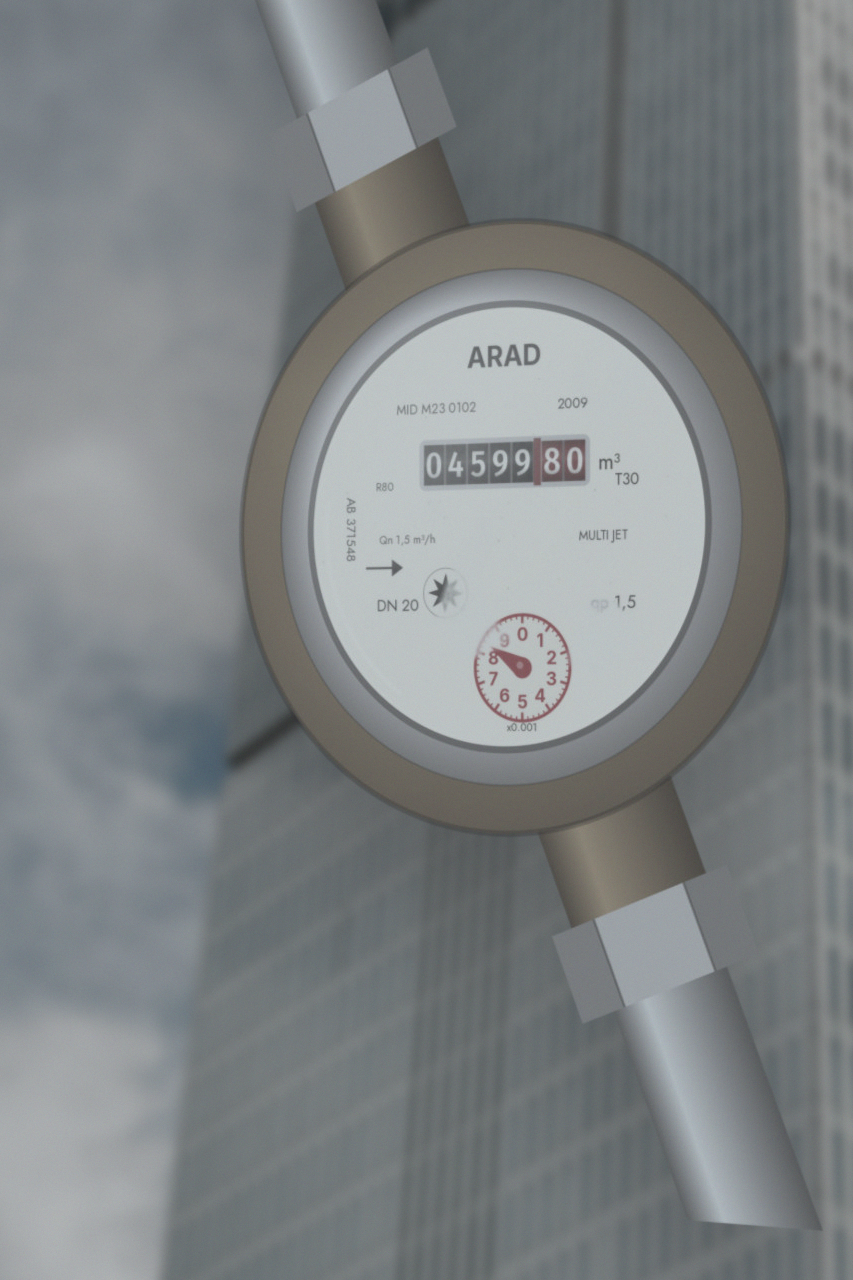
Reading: value=4599.808 unit=m³
